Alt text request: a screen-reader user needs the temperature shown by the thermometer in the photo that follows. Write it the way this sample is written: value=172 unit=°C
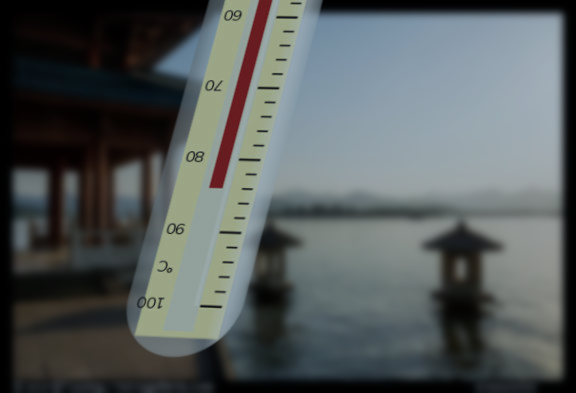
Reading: value=84 unit=°C
